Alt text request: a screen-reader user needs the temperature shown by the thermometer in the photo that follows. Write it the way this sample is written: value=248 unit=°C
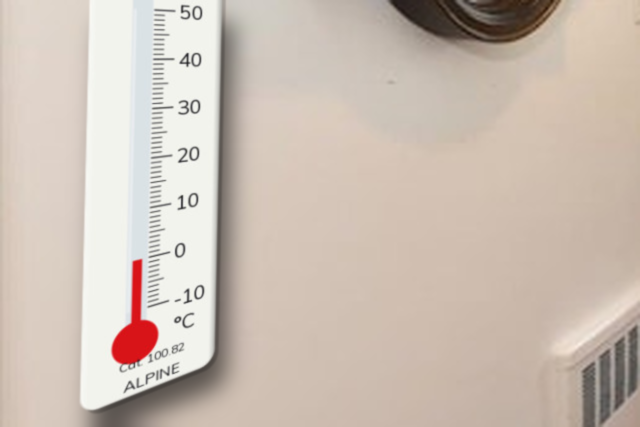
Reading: value=0 unit=°C
